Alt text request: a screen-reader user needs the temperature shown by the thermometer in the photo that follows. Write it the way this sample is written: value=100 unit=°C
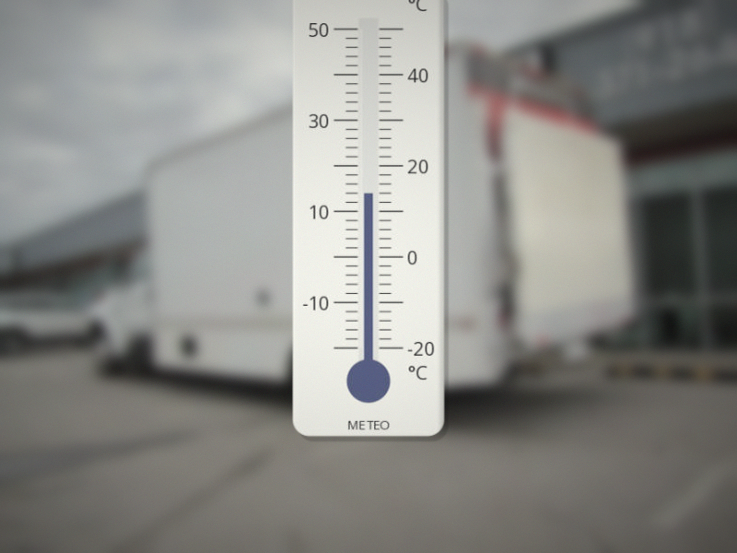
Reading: value=14 unit=°C
